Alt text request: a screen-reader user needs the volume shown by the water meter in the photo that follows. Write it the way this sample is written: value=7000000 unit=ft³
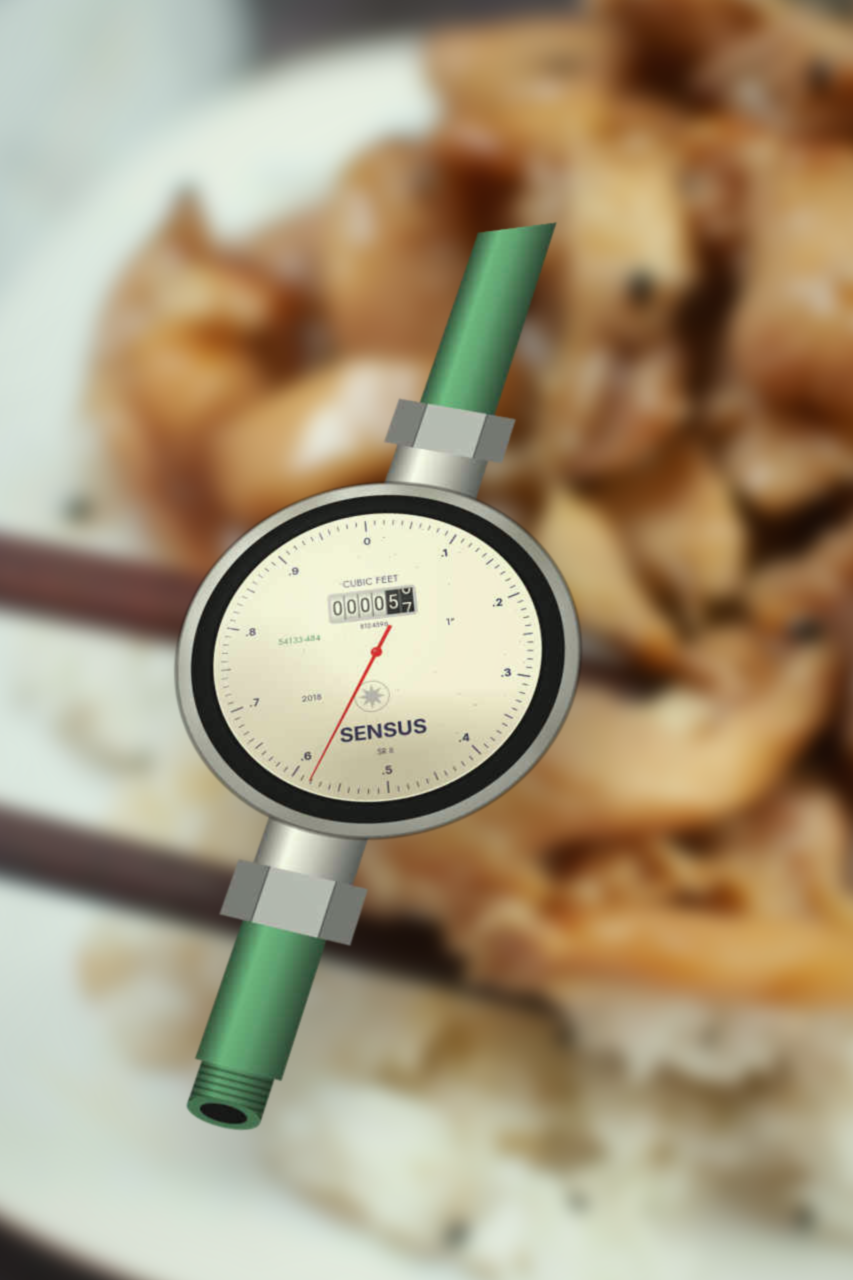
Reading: value=56.58 unit=ft³
